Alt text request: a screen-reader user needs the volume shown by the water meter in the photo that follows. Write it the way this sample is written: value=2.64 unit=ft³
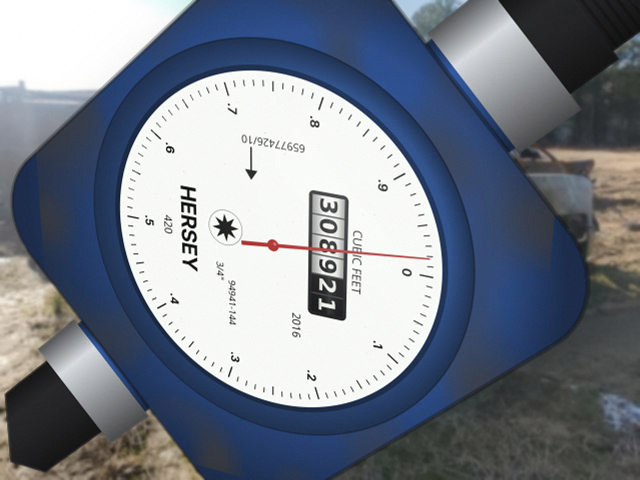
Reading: value=308920.98 unit=ft³
